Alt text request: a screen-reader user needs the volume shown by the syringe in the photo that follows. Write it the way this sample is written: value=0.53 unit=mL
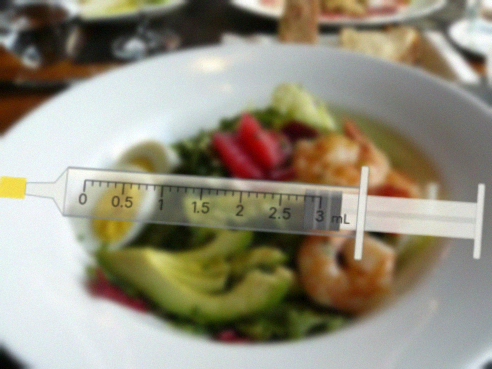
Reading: value=2.8 unit=mL
